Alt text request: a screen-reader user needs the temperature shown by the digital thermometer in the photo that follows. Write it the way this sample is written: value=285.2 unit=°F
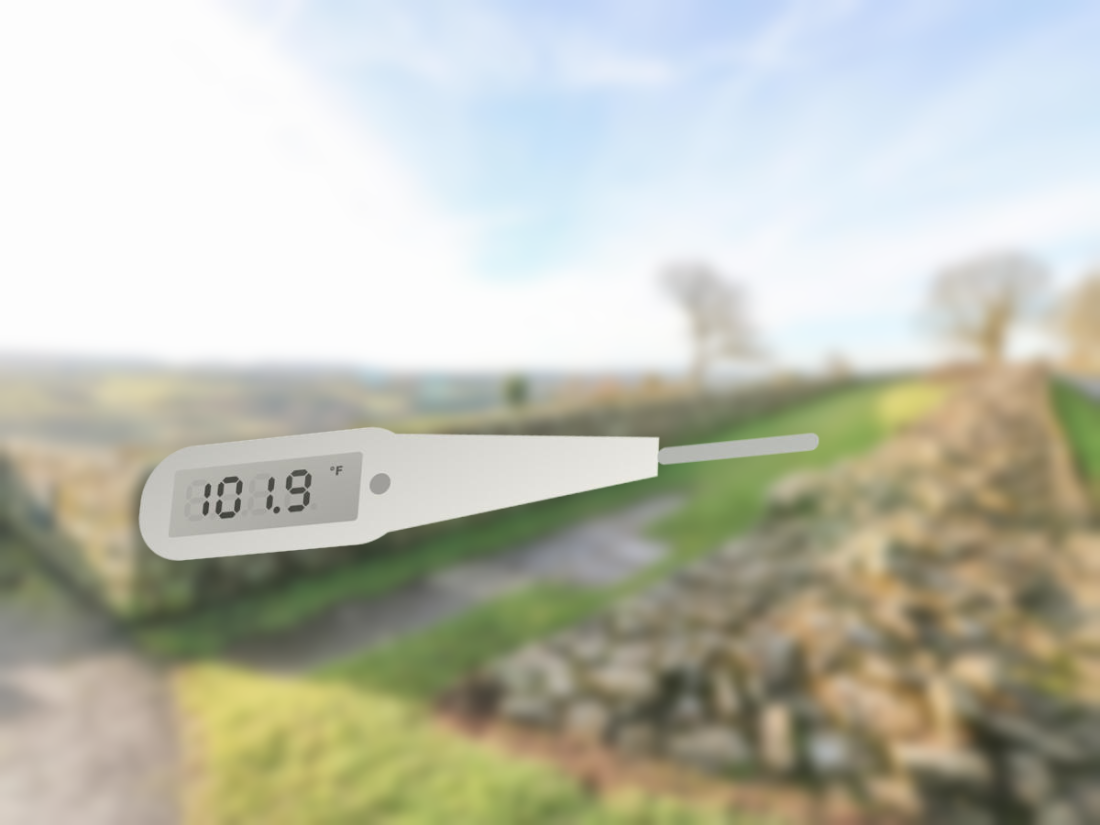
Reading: value=101.9 unit=°F
